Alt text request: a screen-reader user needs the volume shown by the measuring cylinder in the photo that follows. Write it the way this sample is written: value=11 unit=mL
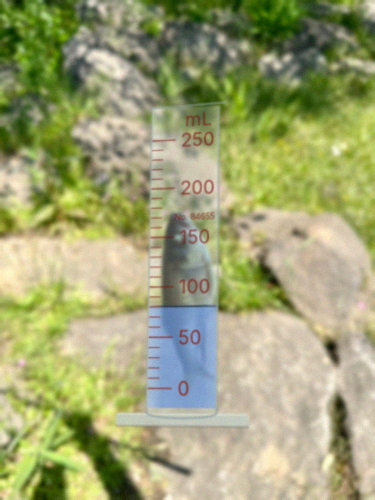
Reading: value=80 unit=mL
